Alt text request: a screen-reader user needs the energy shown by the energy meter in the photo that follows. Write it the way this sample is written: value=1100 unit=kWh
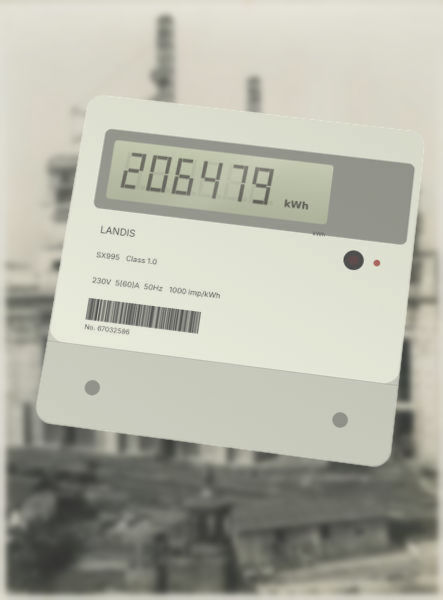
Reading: value=206479 unit=kWh
